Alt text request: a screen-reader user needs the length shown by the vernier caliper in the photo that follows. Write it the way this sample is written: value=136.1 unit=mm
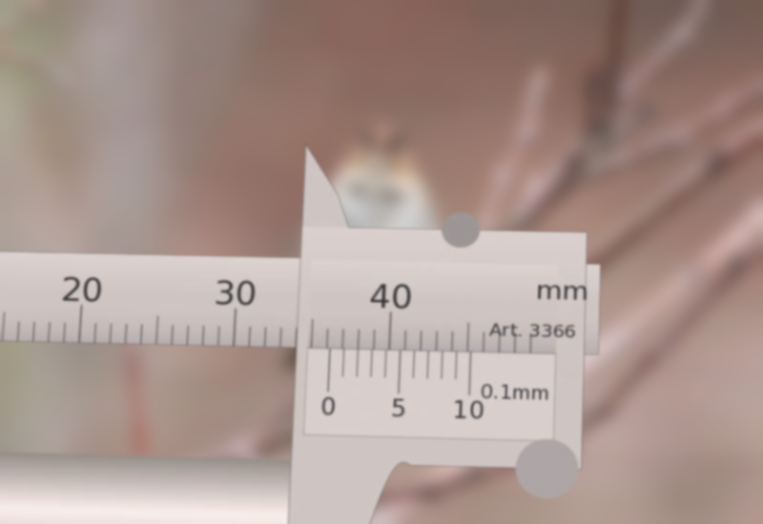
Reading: value=36.2 unit=mm
